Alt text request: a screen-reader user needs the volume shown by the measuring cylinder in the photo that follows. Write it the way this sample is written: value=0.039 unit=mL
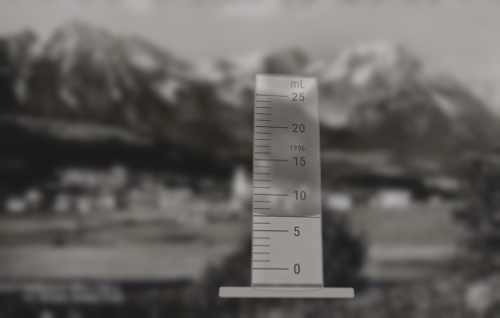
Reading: value=7 unit=mL
